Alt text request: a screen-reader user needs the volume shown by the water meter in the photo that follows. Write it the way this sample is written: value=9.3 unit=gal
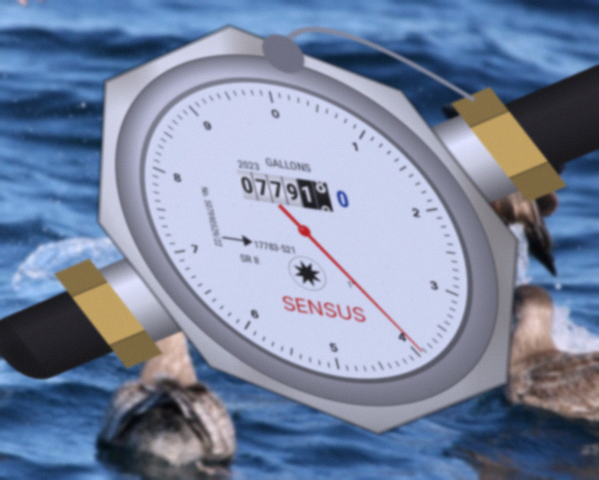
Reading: value=779183.9 unit=gal
